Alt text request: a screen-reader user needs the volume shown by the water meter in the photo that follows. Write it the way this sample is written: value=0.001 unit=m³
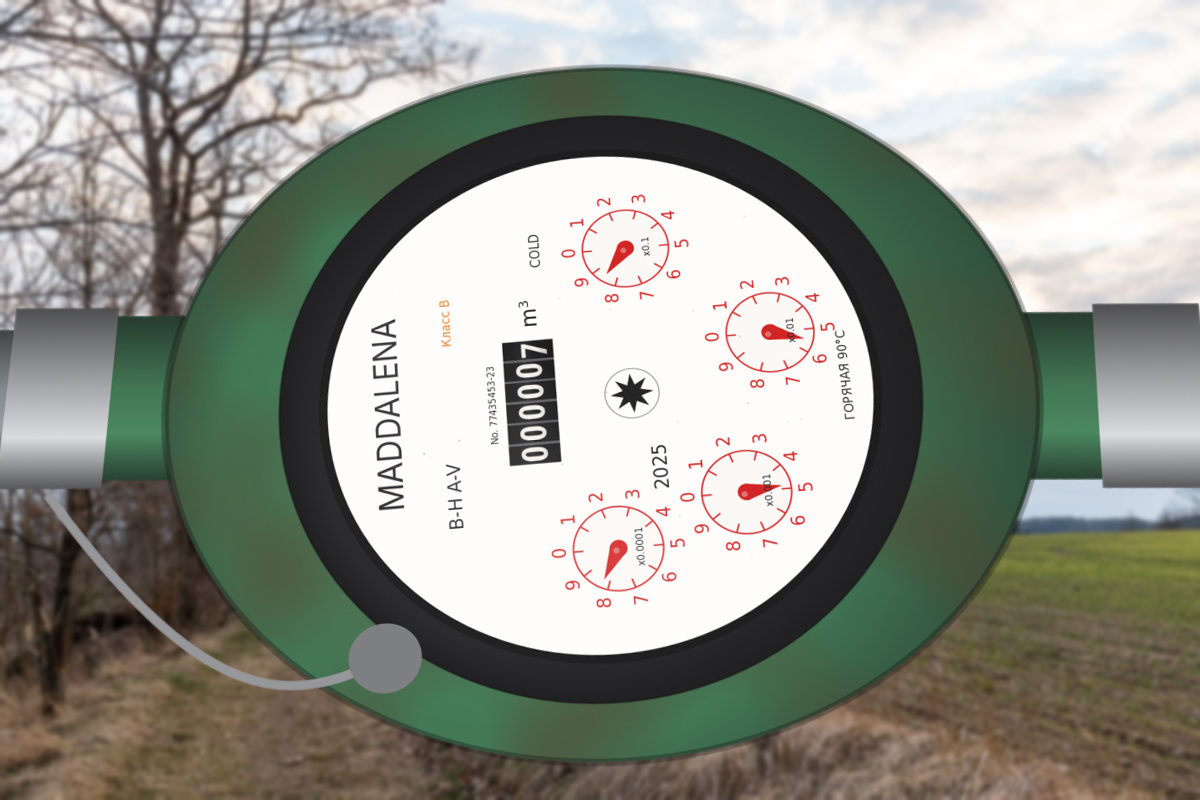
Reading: value=6.8548 unit=m³
